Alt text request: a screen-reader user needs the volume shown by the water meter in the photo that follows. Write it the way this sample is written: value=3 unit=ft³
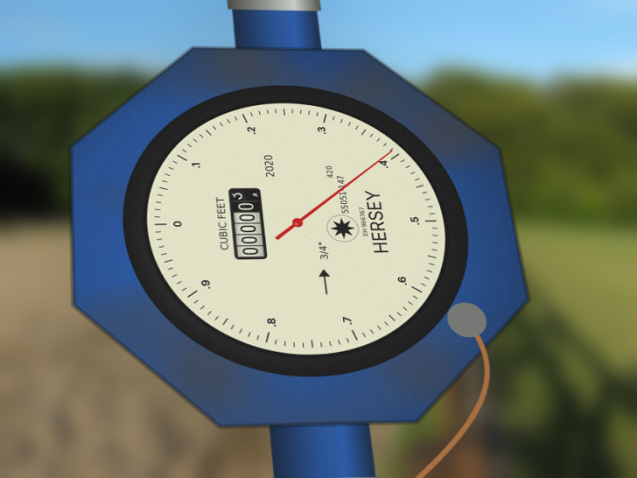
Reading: value=3.39 unit=ft³
